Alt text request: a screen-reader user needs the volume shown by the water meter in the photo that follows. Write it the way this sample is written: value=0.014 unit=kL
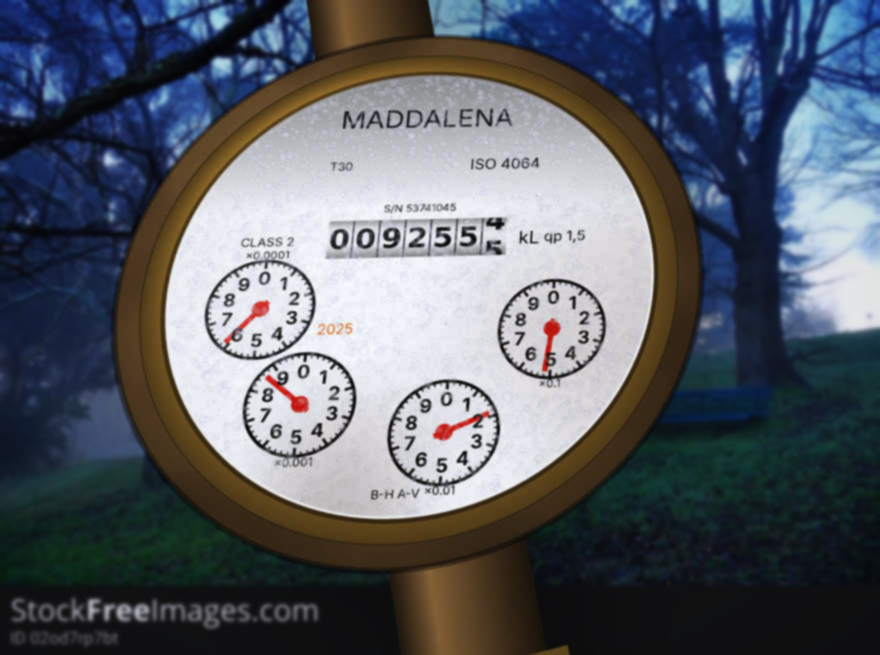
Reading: value=92554.5186 unit=kL
